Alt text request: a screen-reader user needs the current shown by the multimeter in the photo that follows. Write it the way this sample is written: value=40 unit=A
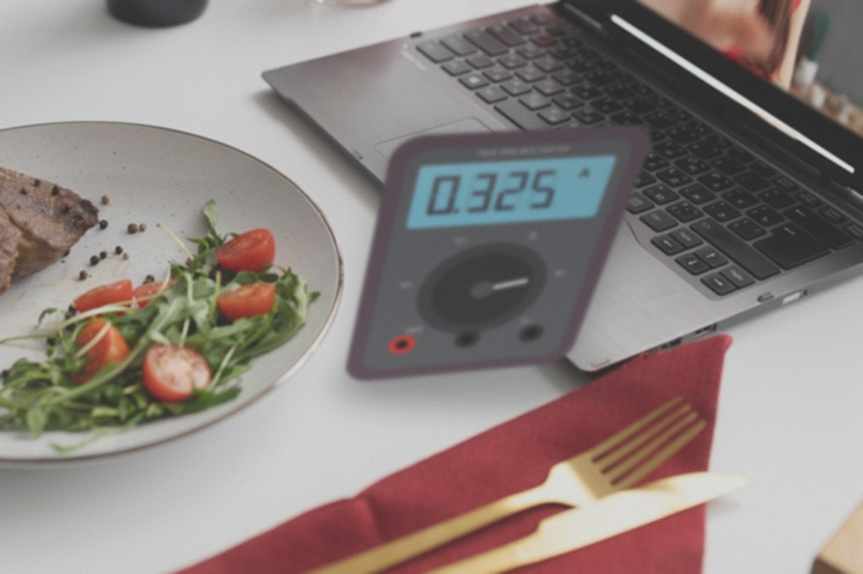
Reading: value=0.325 unit=A
